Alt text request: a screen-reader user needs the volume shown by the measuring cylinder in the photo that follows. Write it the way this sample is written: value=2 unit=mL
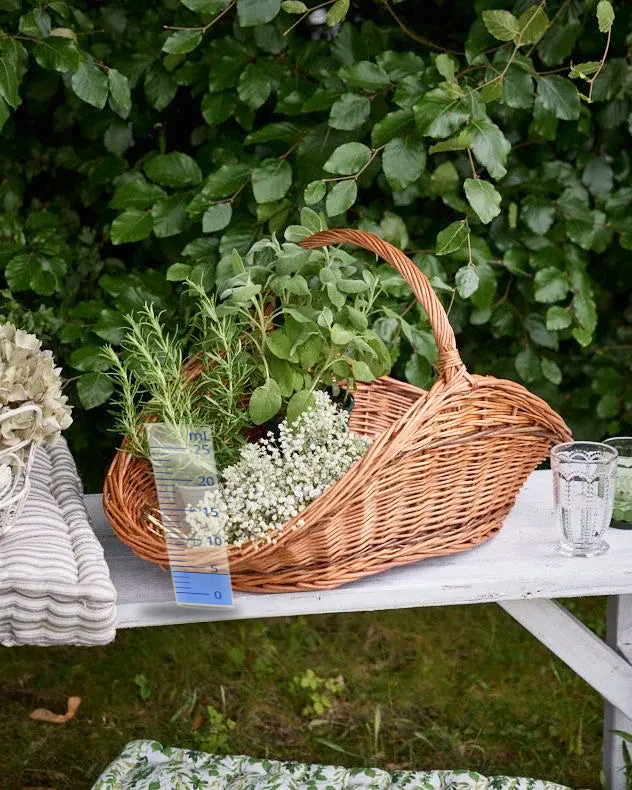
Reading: value=4 unit=mL
